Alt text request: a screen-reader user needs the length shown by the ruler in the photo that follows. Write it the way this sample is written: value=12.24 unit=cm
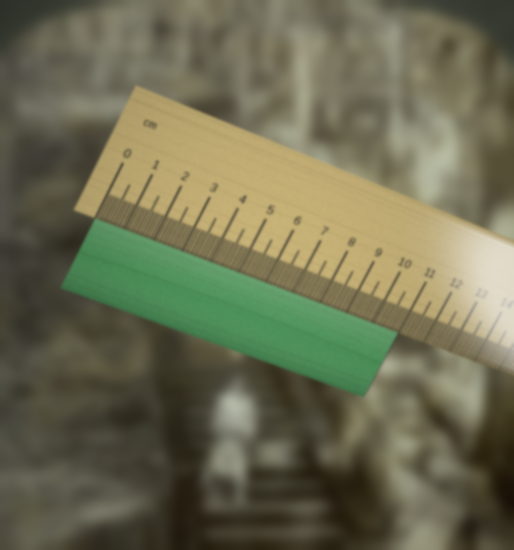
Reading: value=11 unit=cm
